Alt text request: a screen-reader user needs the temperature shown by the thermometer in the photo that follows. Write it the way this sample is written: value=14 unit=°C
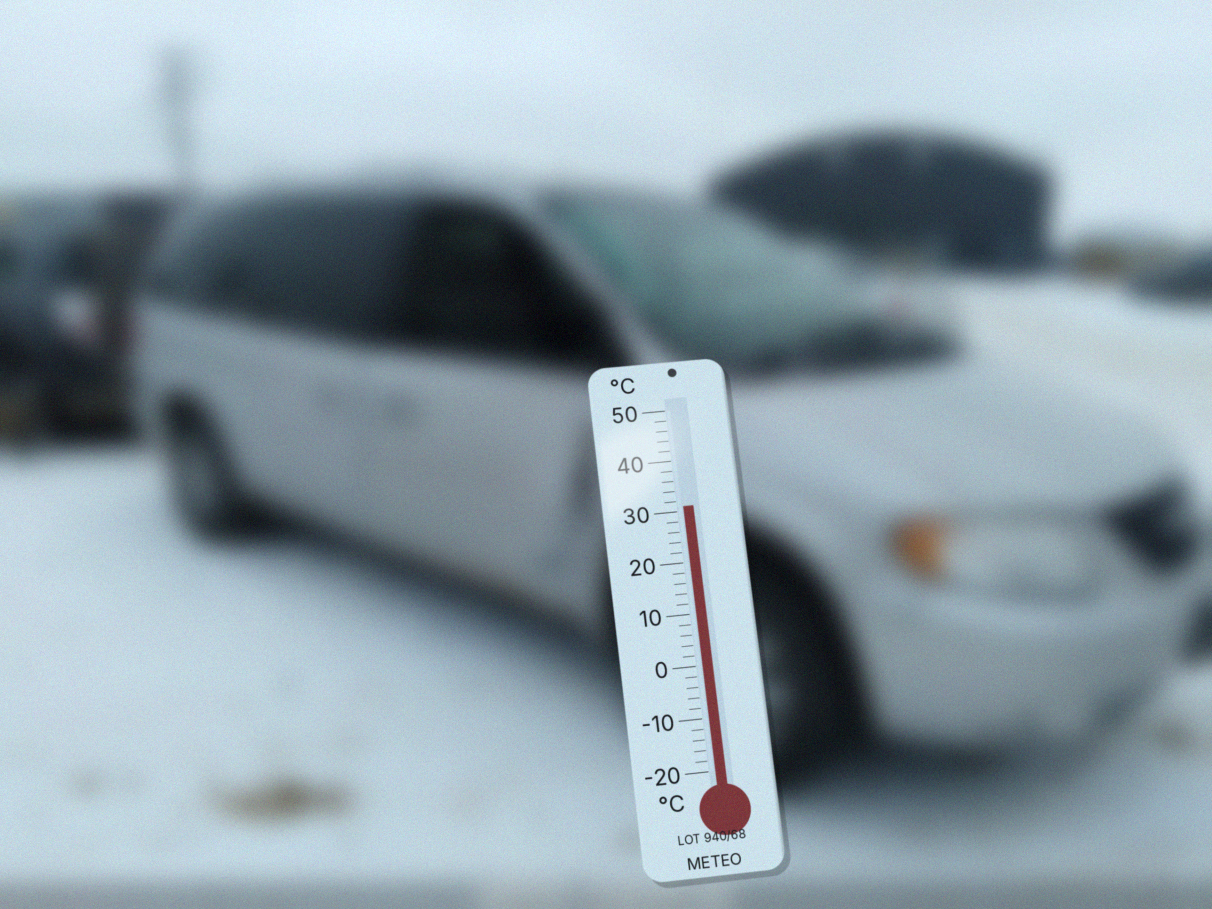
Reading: value=31 unit=°C
